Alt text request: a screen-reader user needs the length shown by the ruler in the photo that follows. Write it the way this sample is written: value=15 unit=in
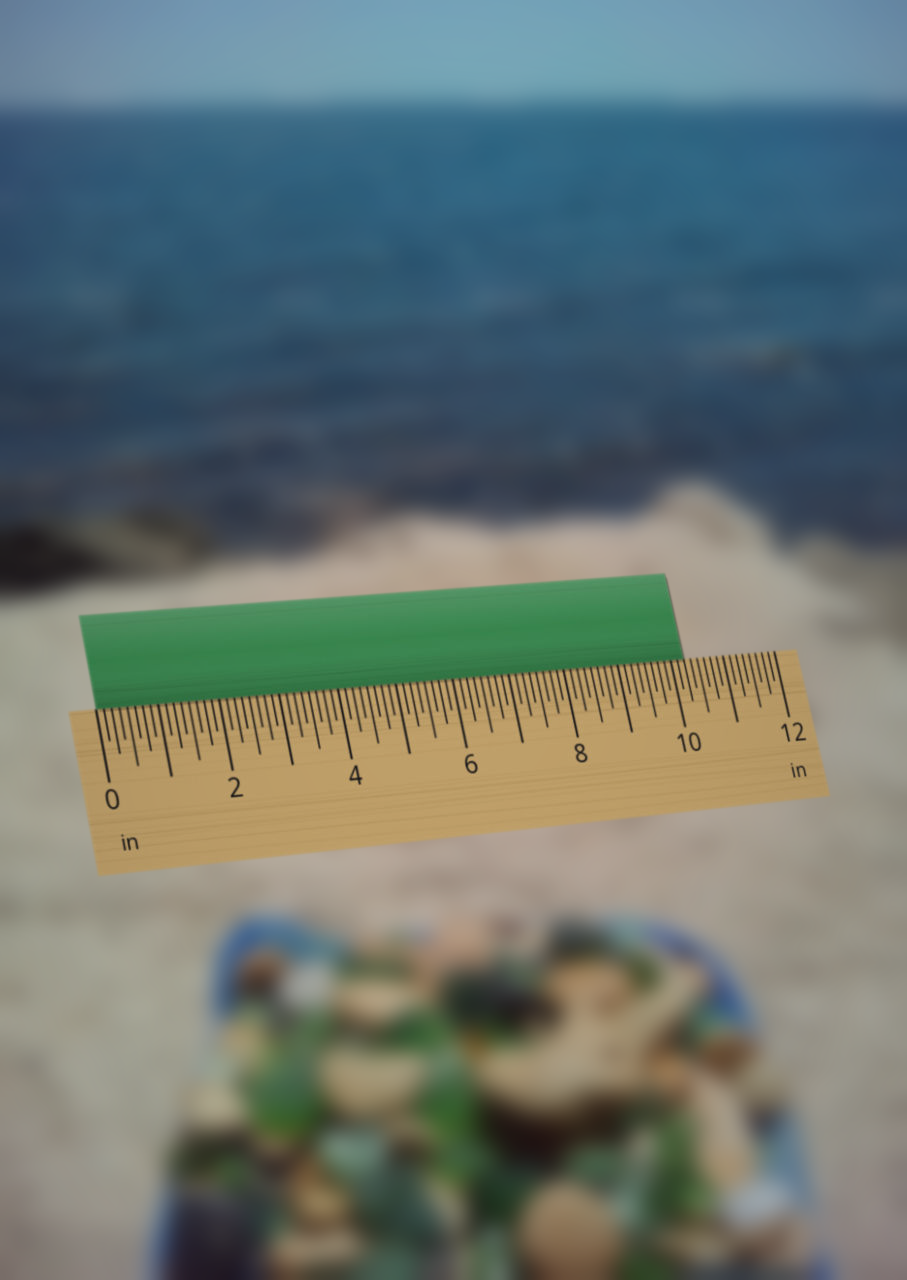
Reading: value=10.25 unit=in
